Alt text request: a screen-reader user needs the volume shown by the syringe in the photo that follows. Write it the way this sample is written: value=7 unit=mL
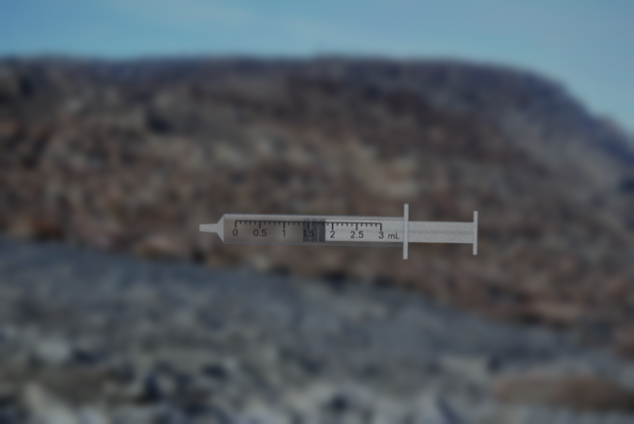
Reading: value=1.4 unit=mL
